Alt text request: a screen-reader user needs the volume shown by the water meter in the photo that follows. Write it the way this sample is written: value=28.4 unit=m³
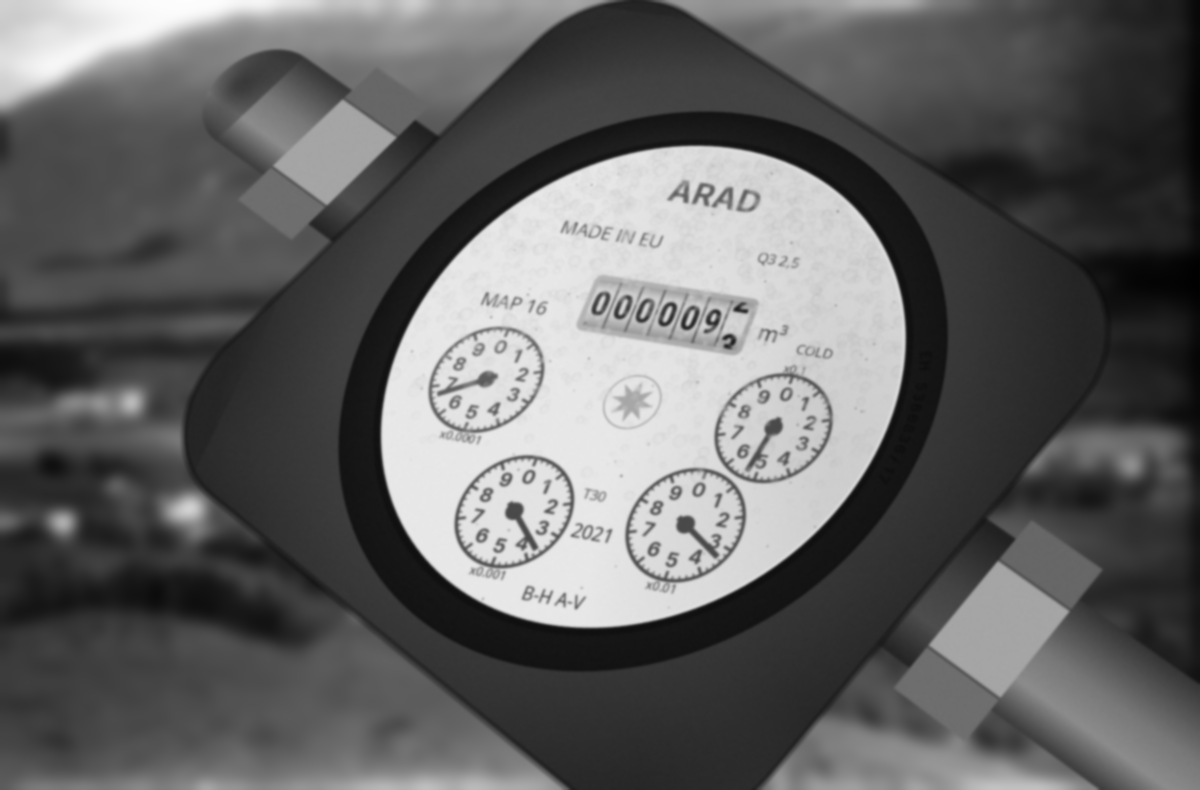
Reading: value=92.5336 unit=m³
